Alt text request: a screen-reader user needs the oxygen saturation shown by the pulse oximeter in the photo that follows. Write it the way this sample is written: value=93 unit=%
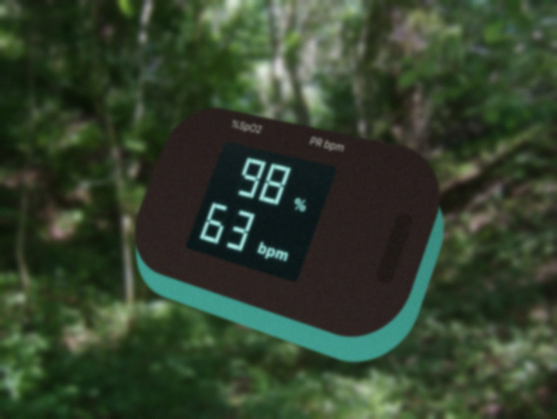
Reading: value=98 unit=%
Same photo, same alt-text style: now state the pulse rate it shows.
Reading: value=63 unit=bpm
